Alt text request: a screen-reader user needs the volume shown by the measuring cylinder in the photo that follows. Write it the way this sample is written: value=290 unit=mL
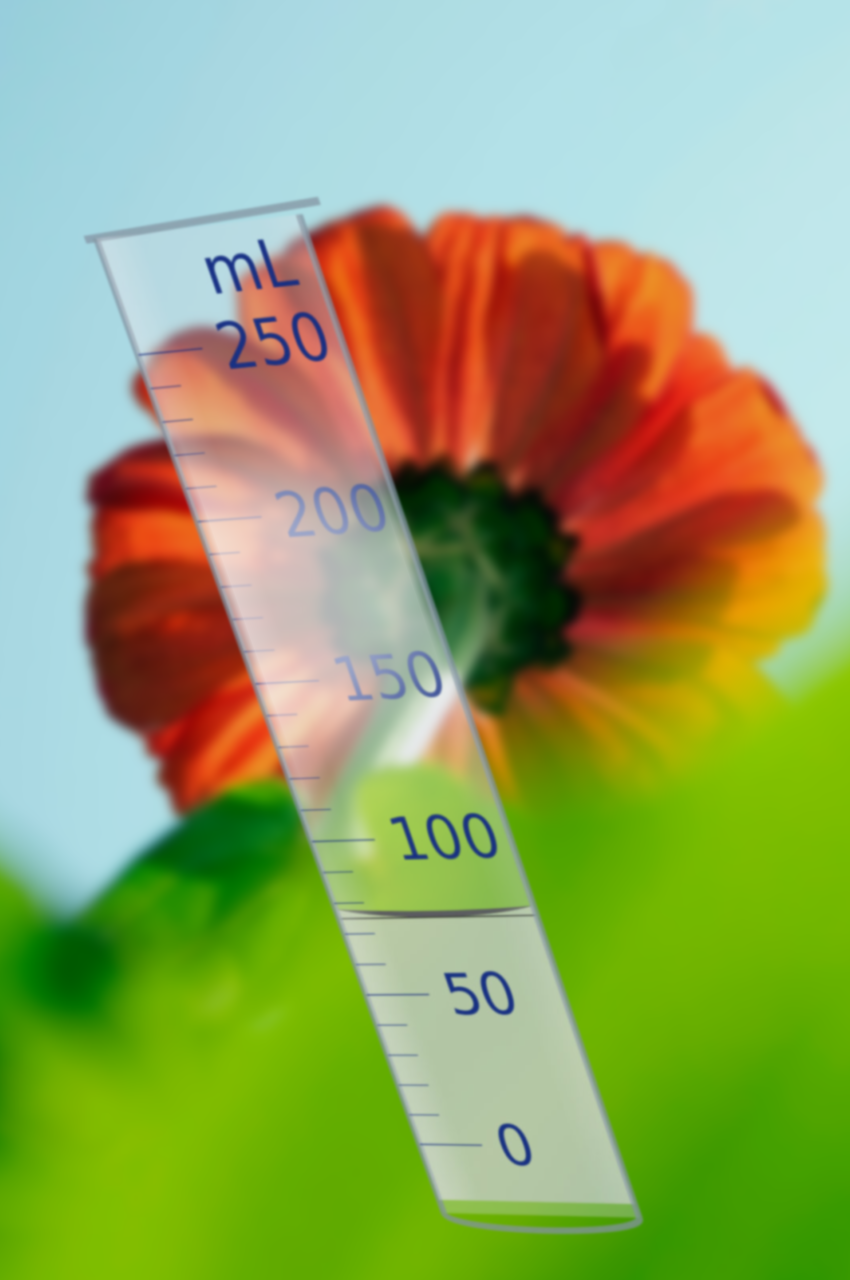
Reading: value=75 unit=mL
